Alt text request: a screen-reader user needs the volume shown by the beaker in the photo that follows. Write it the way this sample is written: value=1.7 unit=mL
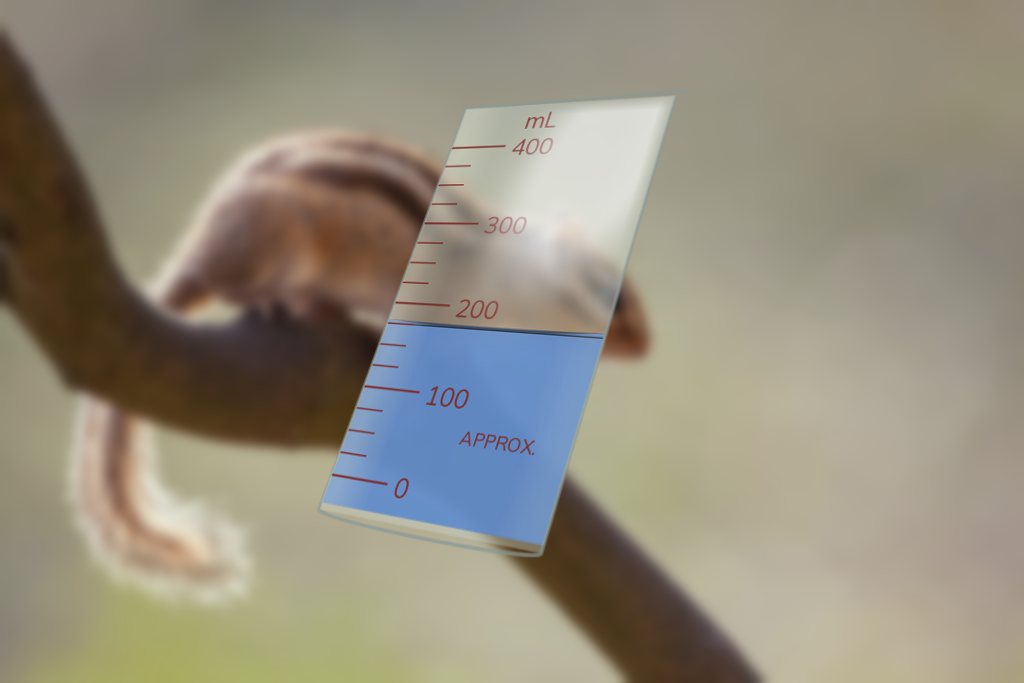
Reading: value=175 unit=mL
